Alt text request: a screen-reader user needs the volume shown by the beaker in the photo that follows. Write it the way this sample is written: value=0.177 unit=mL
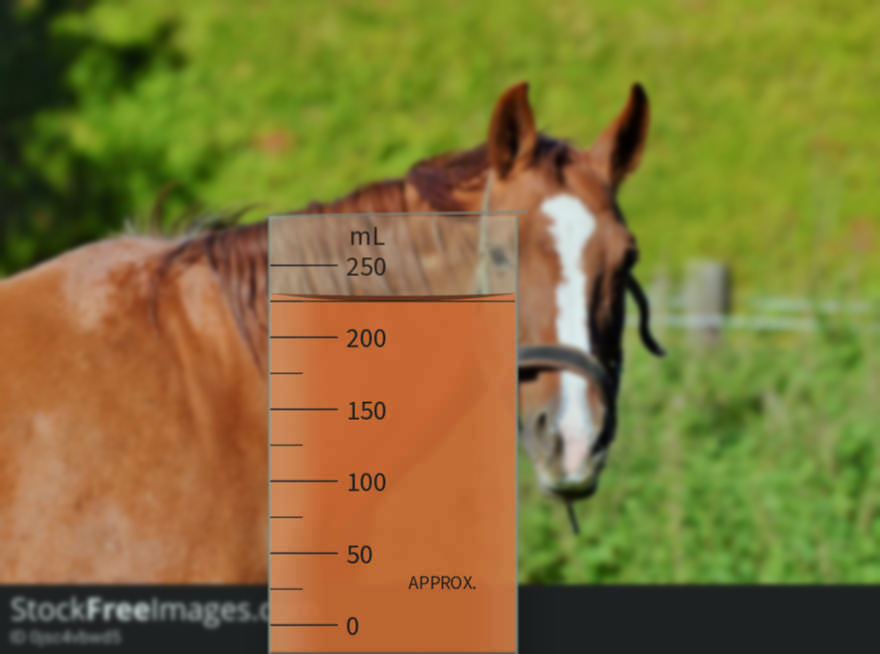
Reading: value=225 unit=mL
